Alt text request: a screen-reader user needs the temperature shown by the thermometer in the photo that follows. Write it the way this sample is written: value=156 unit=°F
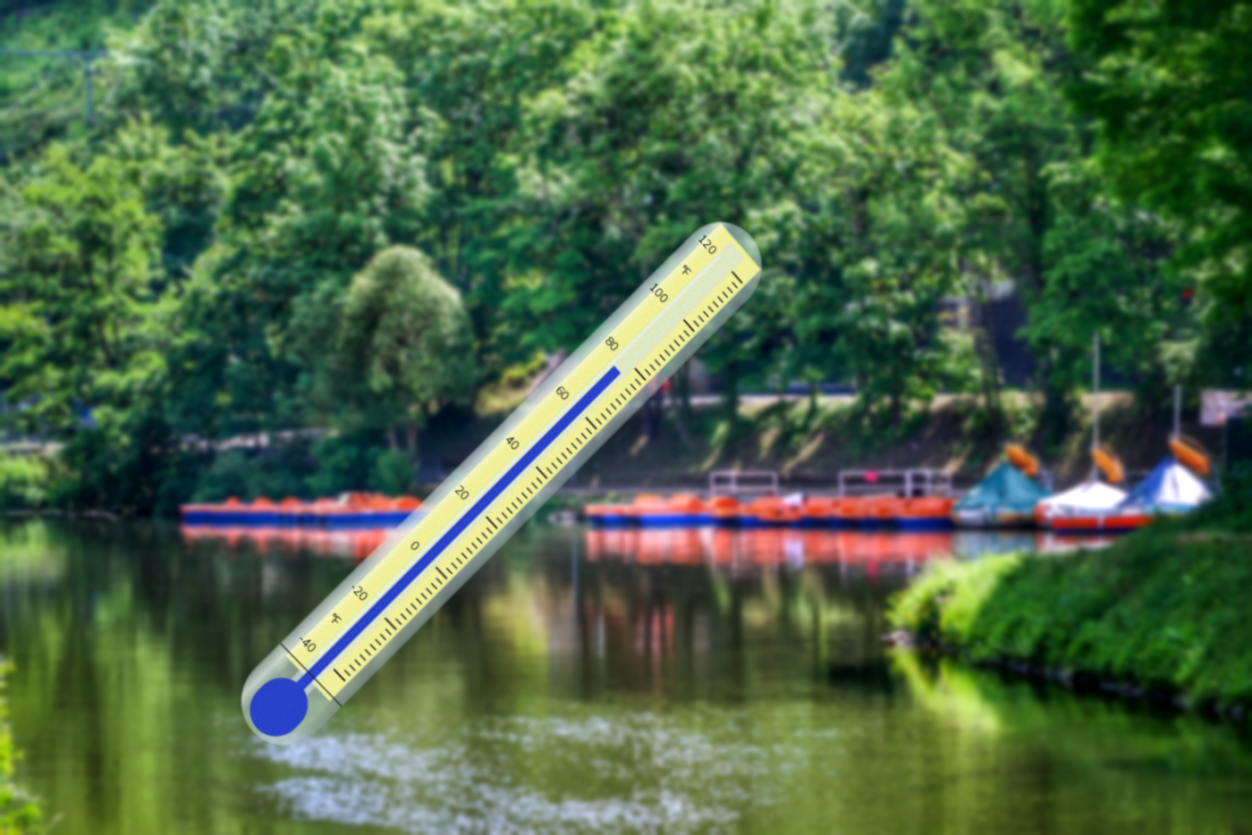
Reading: value=76 unit=°F
